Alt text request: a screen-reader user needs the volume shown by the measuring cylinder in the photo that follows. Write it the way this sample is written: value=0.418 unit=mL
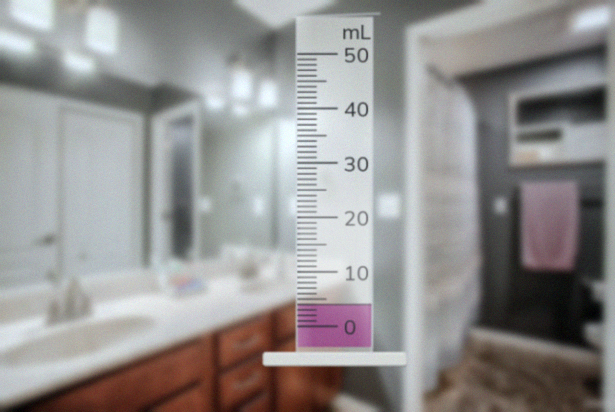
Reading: value=4 unit=mL
